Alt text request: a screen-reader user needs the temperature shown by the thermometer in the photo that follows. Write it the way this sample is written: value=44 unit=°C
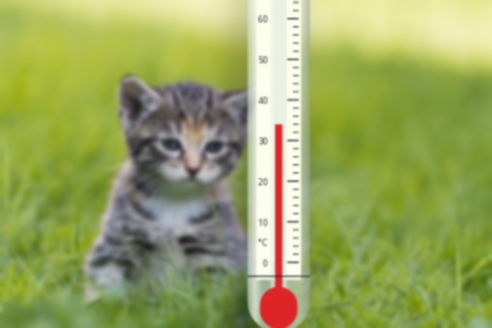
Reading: value=34 unit=°C
